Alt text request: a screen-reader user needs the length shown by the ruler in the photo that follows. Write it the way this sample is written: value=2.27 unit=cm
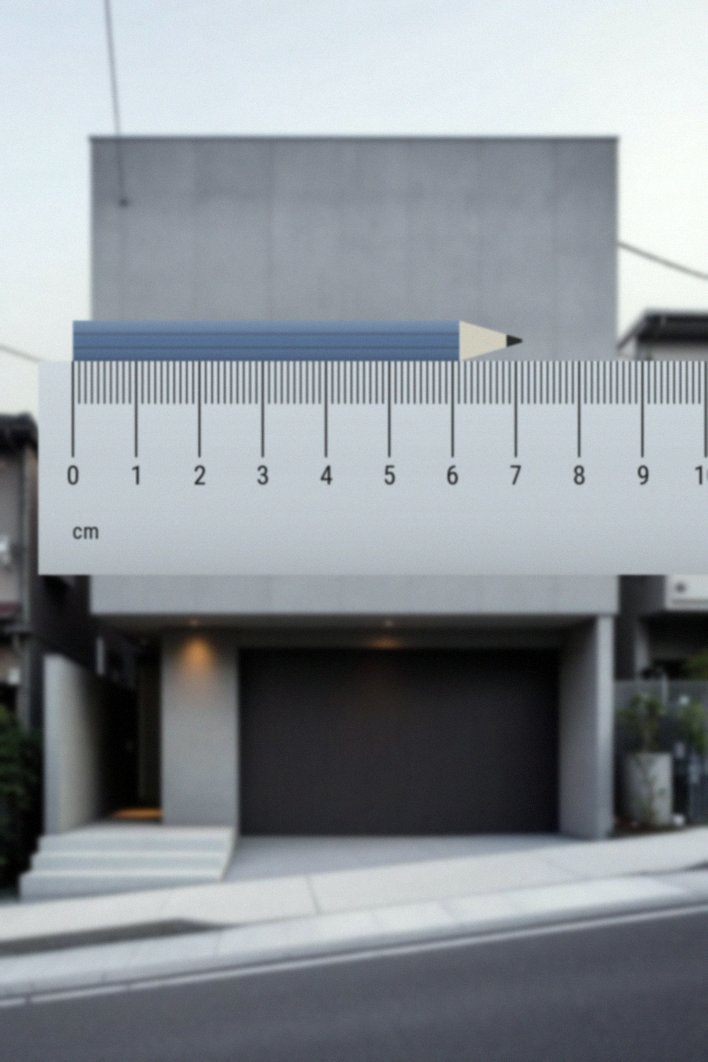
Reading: value=7.1 unit=cm
